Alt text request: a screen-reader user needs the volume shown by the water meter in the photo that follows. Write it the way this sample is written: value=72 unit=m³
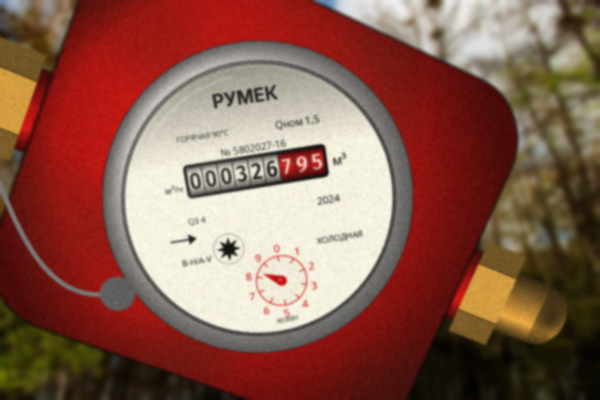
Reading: value=326.7958 unit=m³
